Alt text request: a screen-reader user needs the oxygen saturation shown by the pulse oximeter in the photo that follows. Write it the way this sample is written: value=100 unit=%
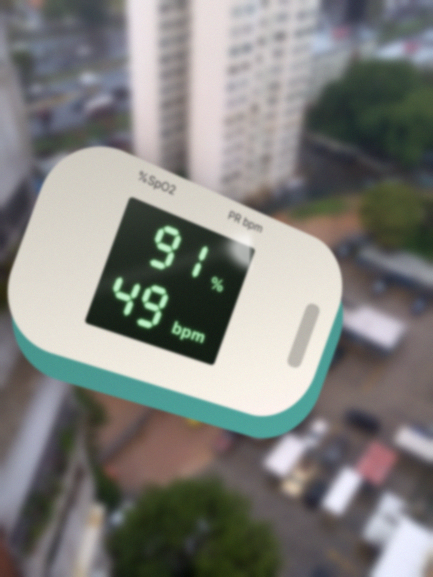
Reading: value=91 unit=%
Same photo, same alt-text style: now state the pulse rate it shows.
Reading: value=49 unit=bpm
